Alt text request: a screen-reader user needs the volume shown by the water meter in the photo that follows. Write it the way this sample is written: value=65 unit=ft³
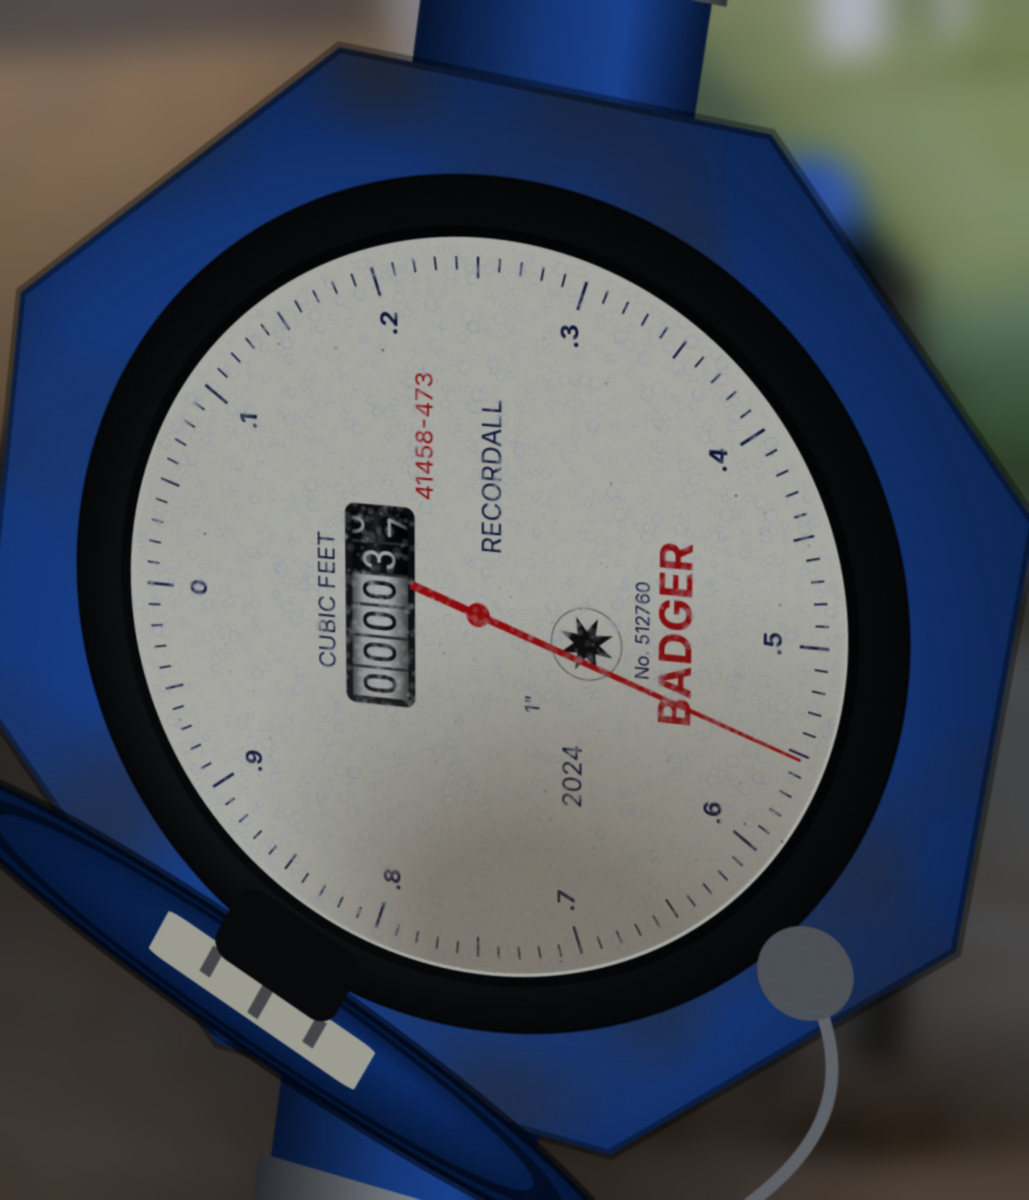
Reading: value=36.55 unit=ft³
